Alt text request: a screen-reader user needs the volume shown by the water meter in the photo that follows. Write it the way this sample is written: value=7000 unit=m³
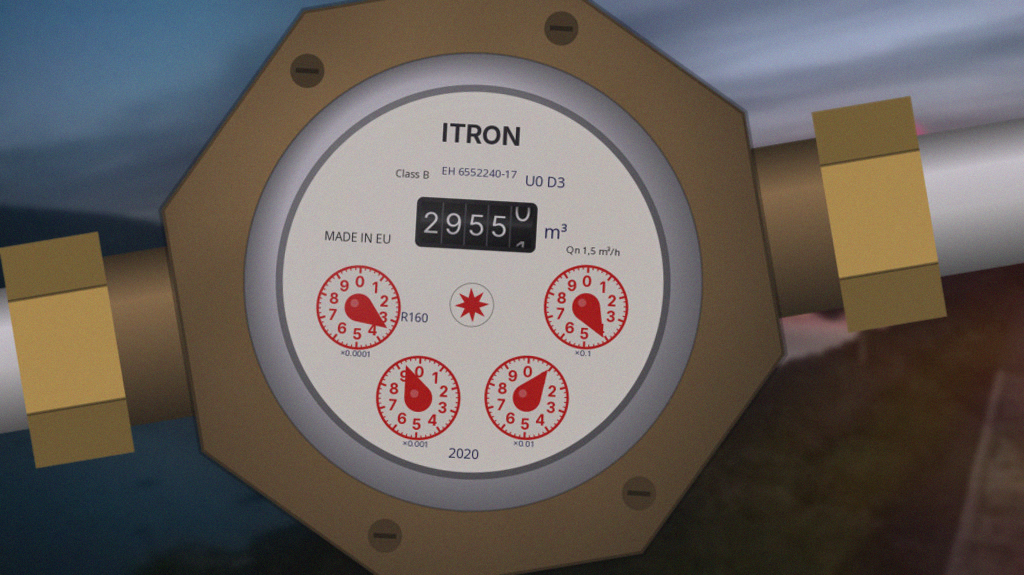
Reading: value=29550.4093 unit=m³
